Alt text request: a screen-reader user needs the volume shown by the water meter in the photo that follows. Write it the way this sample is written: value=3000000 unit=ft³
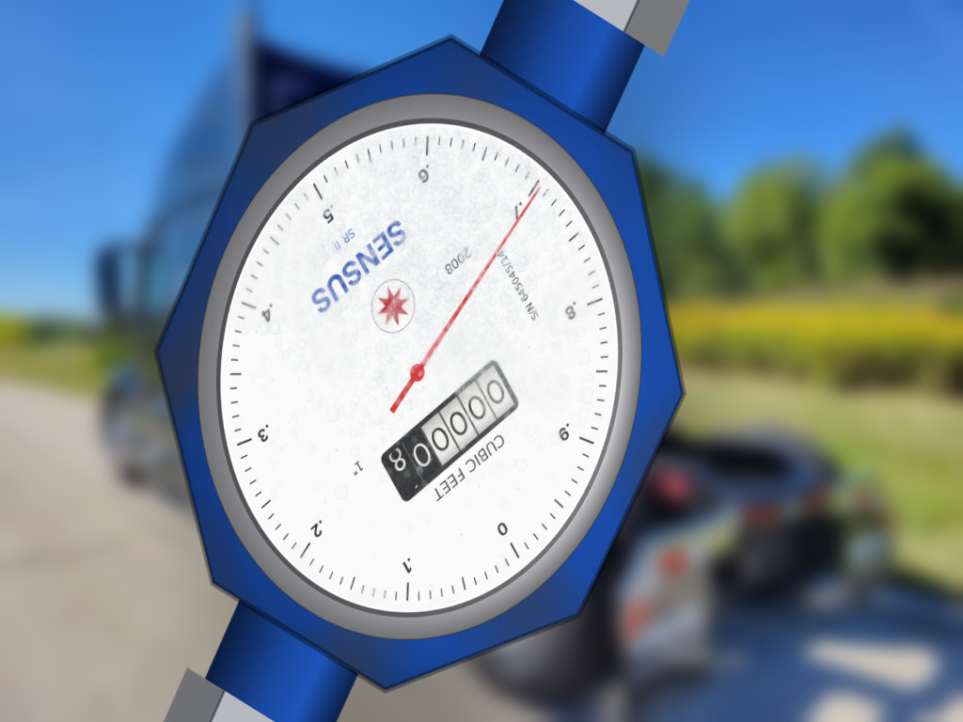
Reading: value=7.70 unit=ft³
